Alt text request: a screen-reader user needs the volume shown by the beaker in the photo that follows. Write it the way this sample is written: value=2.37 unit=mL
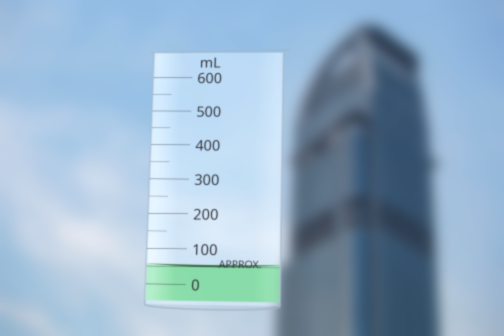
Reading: value=50 unit=mL
